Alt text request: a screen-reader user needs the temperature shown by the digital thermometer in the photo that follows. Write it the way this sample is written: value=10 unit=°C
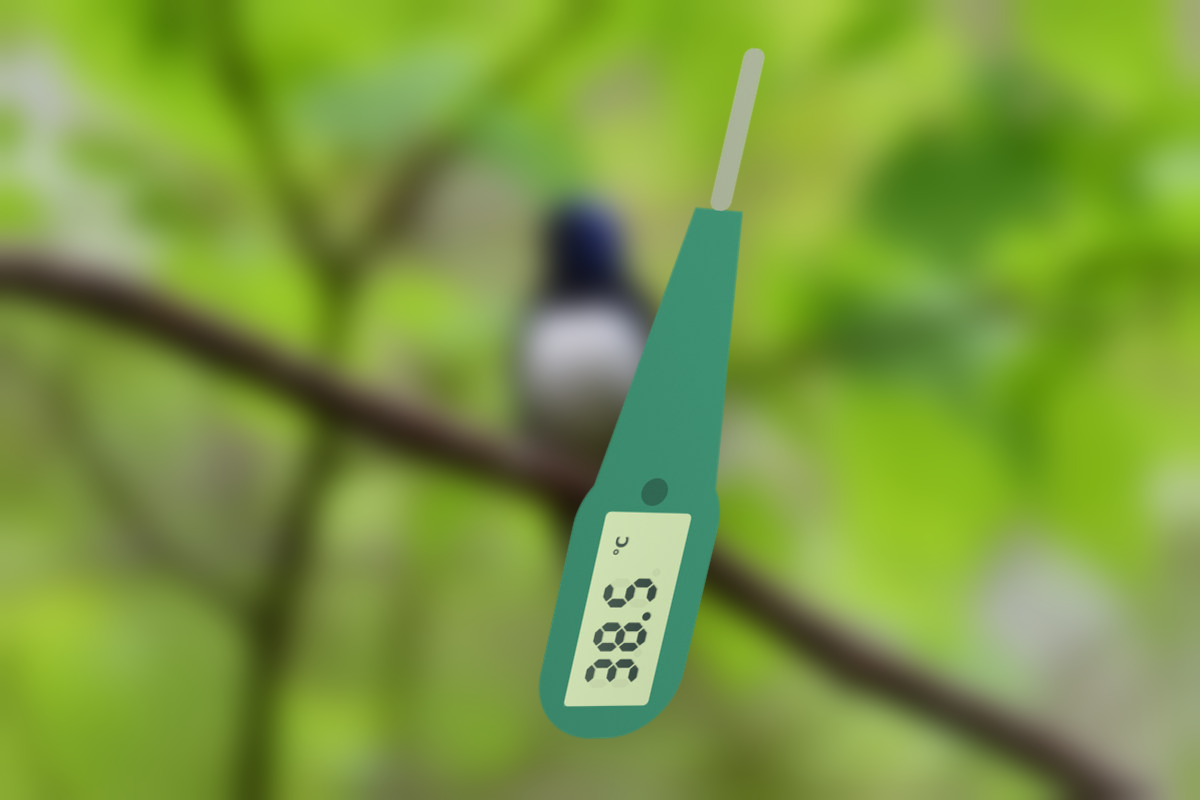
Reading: value=38.5 unit=°C
